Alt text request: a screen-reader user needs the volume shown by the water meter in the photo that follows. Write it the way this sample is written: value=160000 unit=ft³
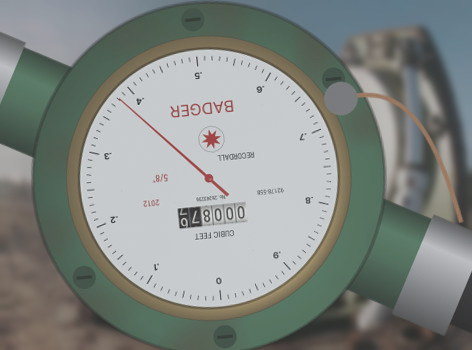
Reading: value=876.38 unit=ft³
